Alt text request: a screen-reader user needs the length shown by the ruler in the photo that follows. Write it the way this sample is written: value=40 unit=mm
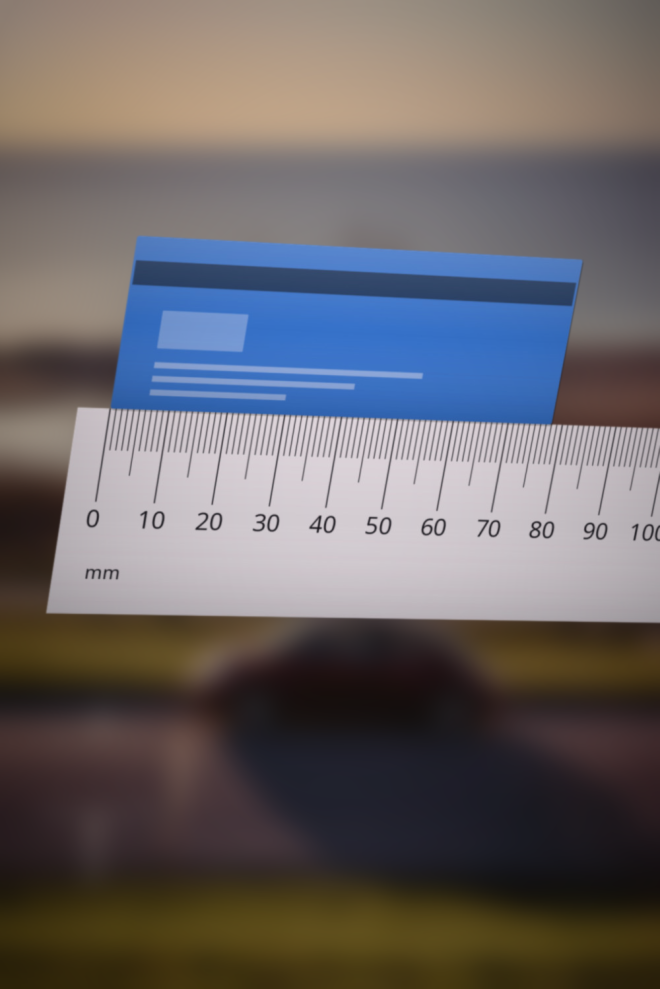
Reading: value=78 unit=mm
